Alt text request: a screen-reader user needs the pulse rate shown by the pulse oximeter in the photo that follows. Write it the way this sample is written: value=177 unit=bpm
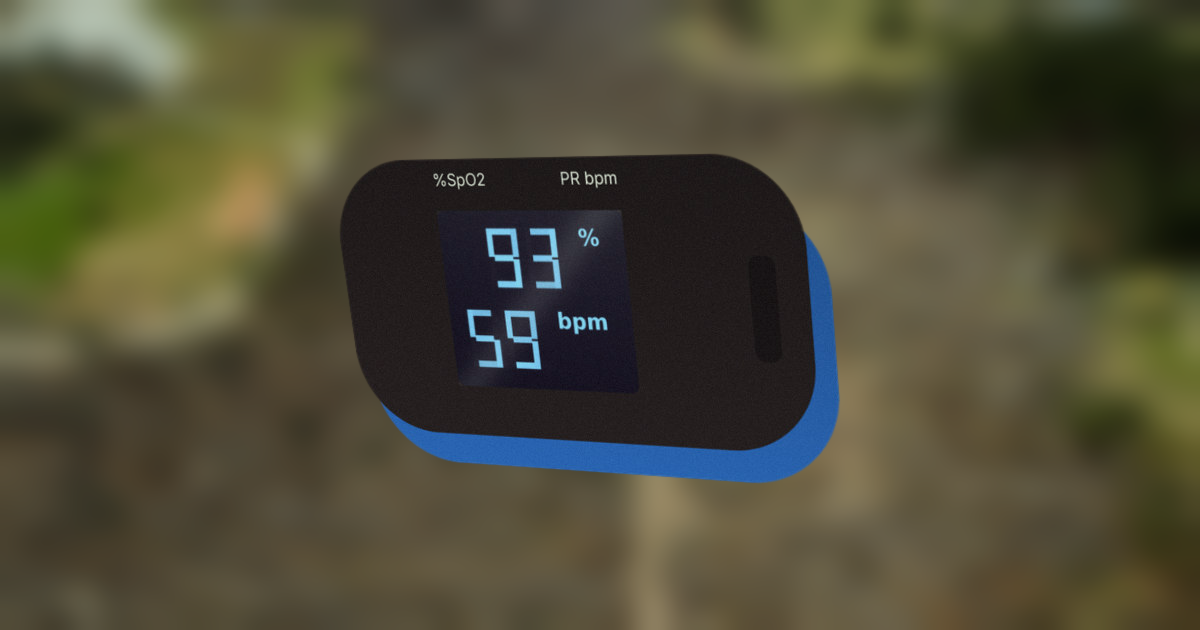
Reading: value=59 unit=bpm
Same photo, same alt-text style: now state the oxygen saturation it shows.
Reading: value=93 unit=%
